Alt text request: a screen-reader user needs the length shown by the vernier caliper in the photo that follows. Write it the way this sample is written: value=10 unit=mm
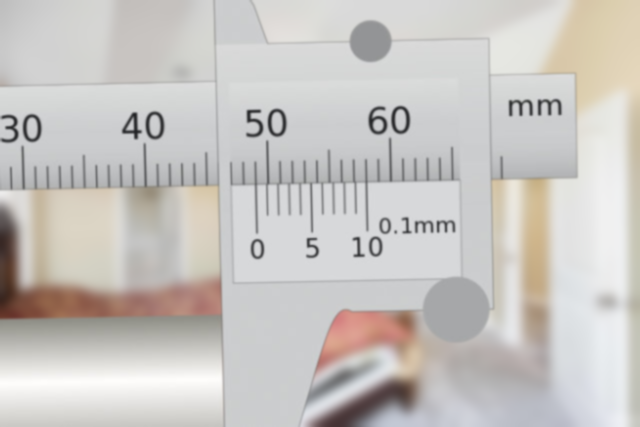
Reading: value=49.0 unit=mm
